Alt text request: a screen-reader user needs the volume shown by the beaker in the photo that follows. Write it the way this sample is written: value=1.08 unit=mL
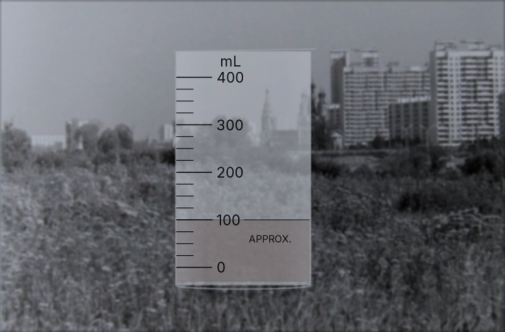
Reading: value=100 unit=mL
